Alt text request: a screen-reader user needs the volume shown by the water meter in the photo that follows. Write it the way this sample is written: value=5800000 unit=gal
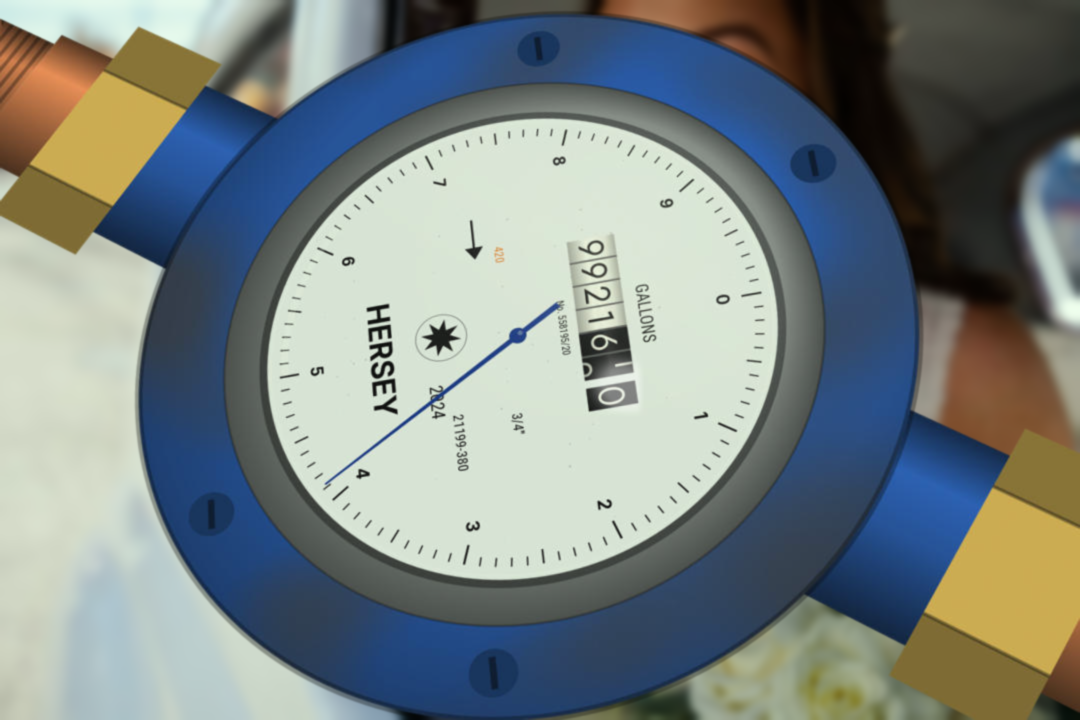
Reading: value=9921614.1 unit=gal
